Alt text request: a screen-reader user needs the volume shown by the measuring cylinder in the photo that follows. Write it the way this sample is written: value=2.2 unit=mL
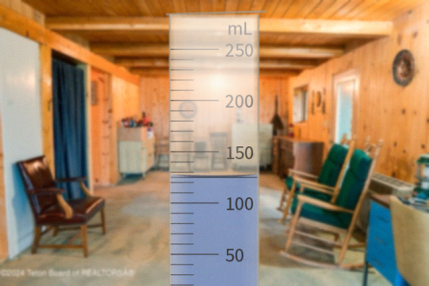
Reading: value=125 unit=mL
